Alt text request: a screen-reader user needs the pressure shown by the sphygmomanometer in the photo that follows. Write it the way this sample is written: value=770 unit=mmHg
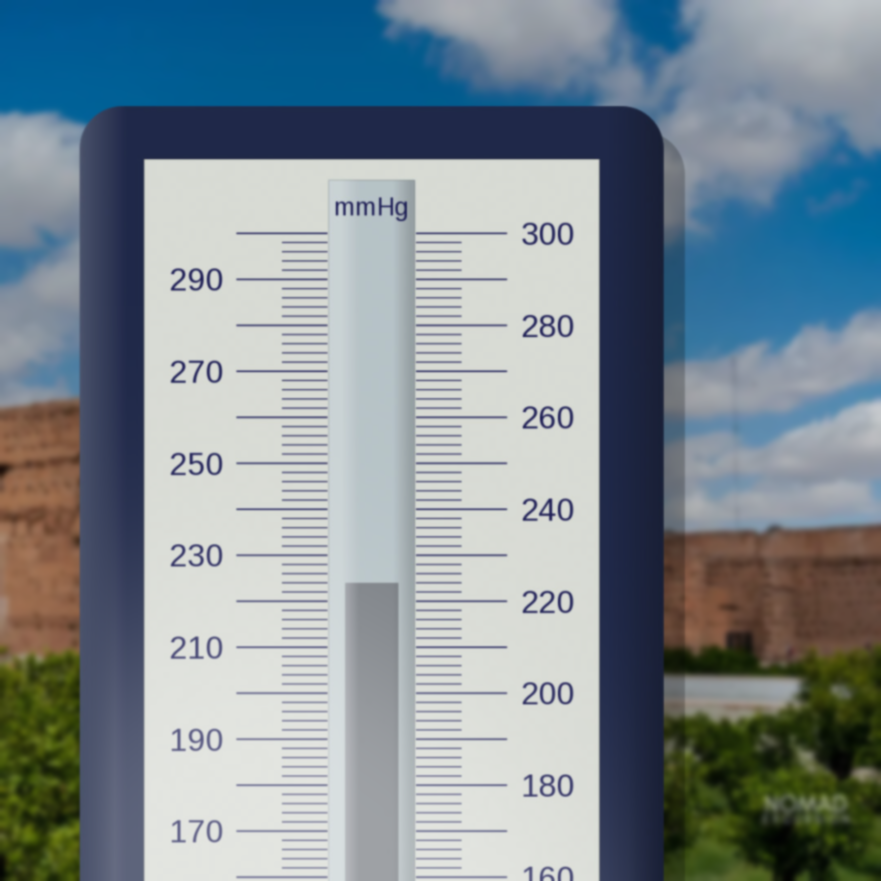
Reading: value=224 unit=mmHg
